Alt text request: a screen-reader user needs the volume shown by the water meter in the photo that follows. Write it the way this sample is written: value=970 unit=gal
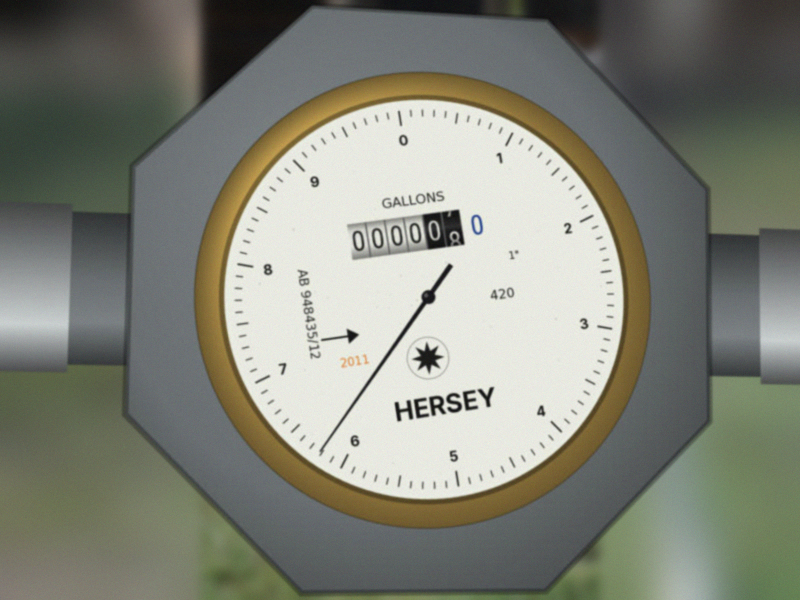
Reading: value=76.2 unit=gal
